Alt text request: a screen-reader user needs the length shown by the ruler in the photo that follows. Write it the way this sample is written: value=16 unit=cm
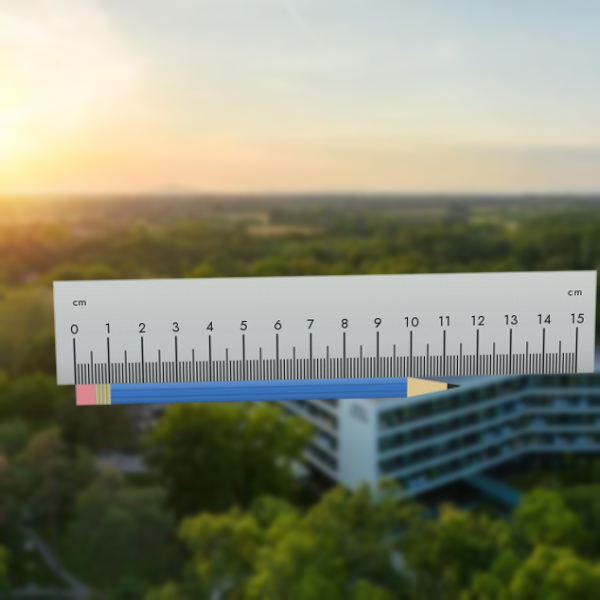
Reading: value=11.5 unit=cm
